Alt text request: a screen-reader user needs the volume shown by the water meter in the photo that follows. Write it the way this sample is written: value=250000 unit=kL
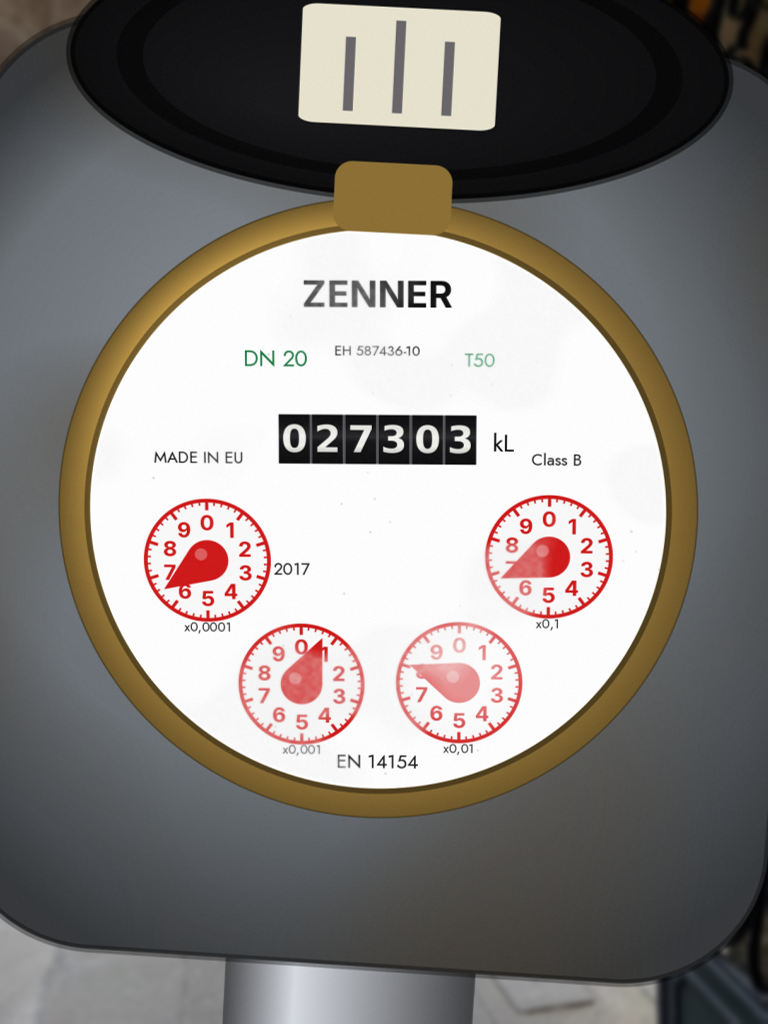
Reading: value=27303.6806 unit=kL
